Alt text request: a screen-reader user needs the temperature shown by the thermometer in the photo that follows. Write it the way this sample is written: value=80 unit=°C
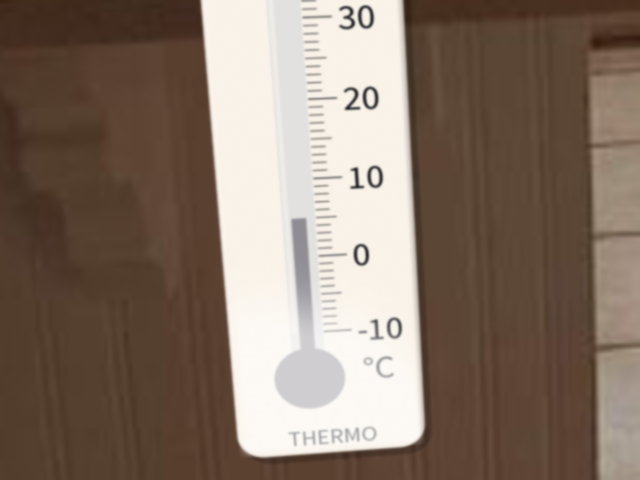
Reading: value=5 unit=°C
